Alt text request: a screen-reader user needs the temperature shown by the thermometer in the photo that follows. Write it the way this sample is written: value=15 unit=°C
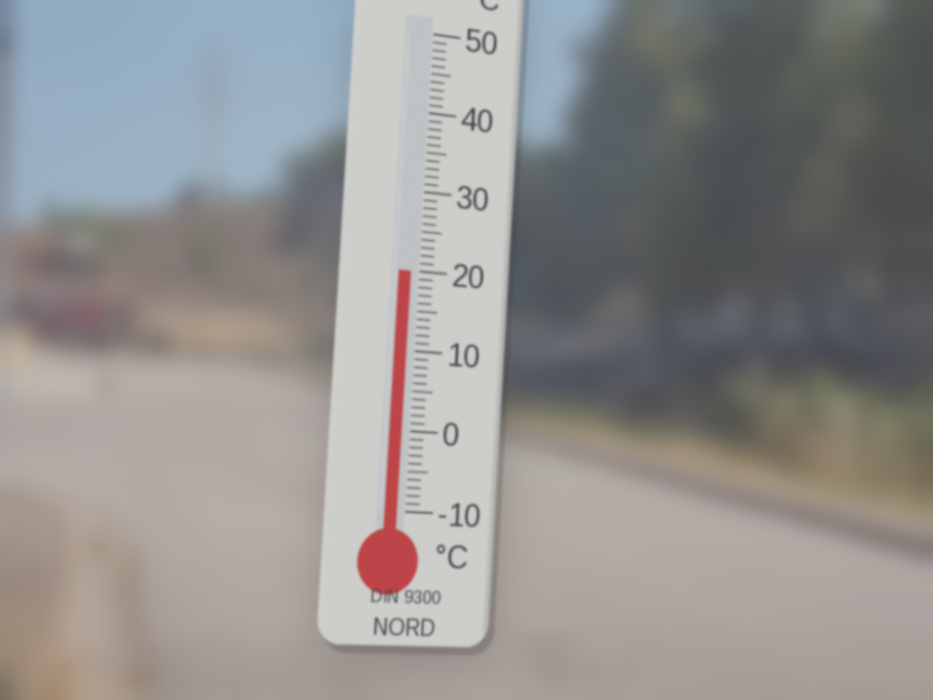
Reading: value=20 unit=°C
